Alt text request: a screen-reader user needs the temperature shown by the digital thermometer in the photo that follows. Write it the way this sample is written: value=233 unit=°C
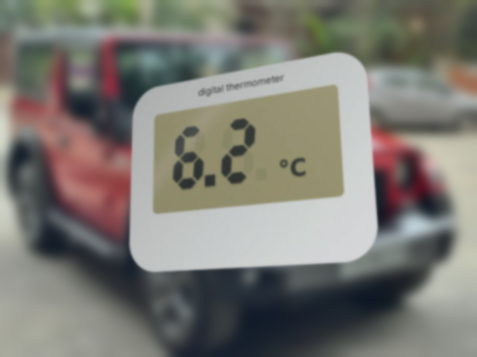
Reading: value=6.2 unit=°C
